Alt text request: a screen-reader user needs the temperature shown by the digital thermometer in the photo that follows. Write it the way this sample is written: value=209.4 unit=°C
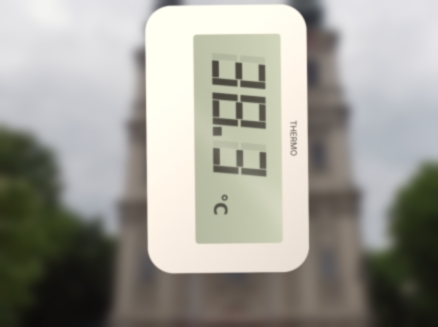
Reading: value=38.3 unit=°C
